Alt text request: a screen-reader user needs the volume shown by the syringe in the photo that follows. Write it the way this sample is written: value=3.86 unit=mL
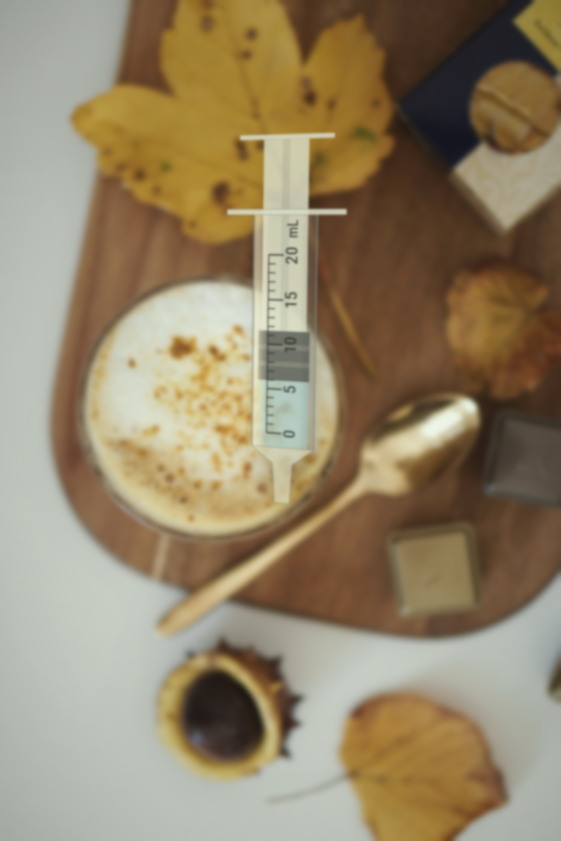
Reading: value=6 unit=mL
